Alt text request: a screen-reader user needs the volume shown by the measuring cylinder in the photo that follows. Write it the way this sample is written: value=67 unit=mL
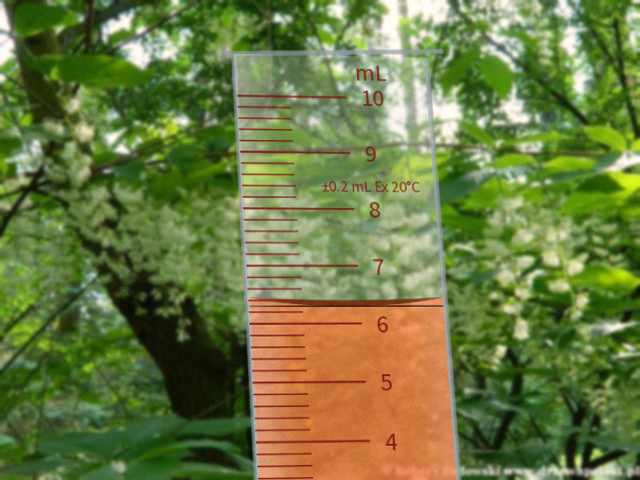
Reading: value=6.3 unit=mL
